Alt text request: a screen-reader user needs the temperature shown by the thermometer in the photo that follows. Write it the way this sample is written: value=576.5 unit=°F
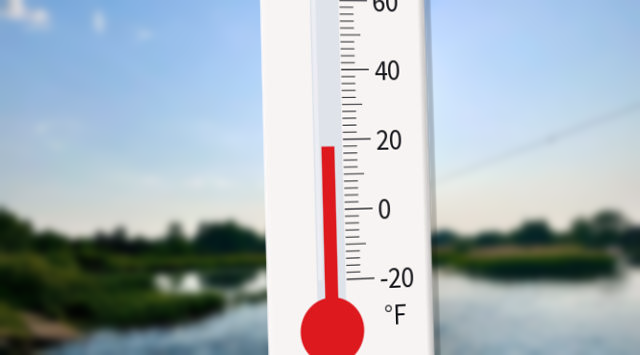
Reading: value=18 unit=°F
